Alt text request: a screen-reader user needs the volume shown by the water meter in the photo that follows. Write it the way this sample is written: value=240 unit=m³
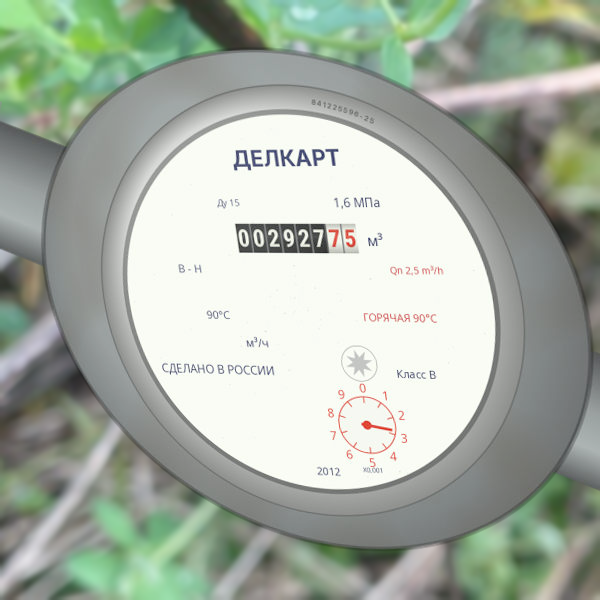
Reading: value=2927.752 unit=m³
